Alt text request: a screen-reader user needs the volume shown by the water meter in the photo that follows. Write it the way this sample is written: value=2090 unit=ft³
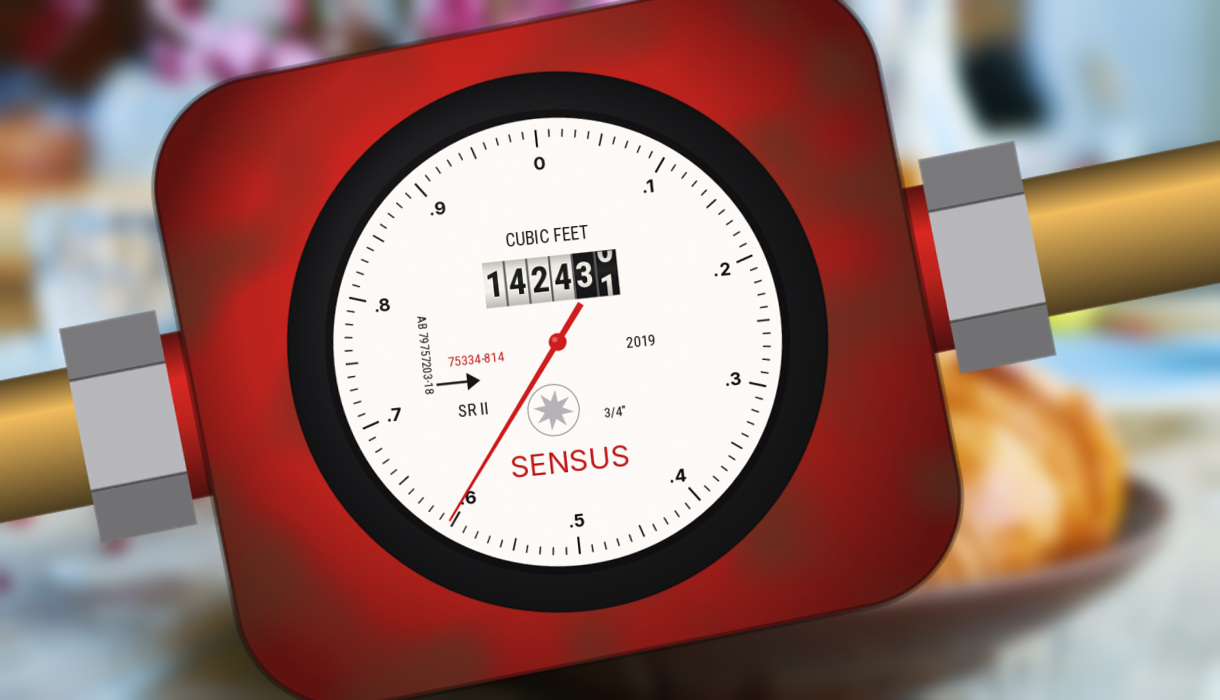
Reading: value=142430.60 unit=ft³
